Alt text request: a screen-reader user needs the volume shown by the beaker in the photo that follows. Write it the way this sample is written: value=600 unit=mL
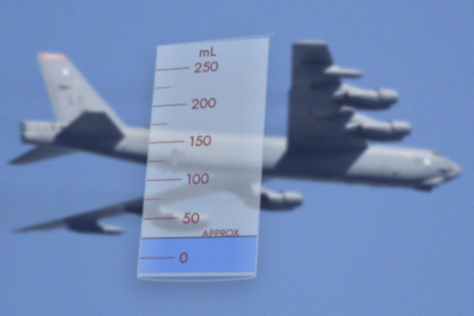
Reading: value=25 unit=mL
